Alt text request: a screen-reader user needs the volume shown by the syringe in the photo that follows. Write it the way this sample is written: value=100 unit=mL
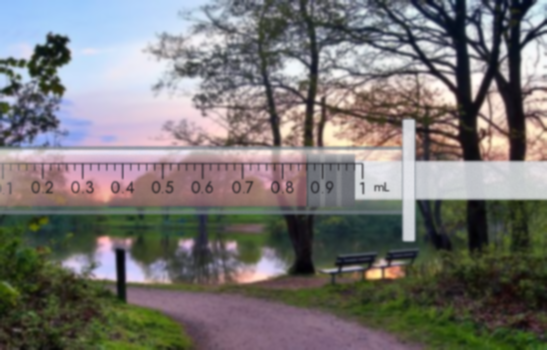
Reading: value=0.86 unit=mL
